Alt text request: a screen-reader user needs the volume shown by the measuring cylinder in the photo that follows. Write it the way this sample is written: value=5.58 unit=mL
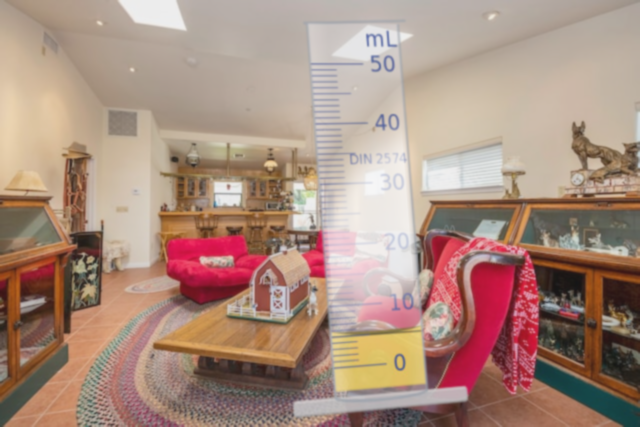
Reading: value=5 unit=mL
